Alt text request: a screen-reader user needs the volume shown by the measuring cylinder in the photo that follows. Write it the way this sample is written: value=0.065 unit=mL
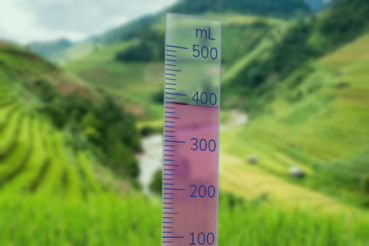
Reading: value=380 unit=mL
